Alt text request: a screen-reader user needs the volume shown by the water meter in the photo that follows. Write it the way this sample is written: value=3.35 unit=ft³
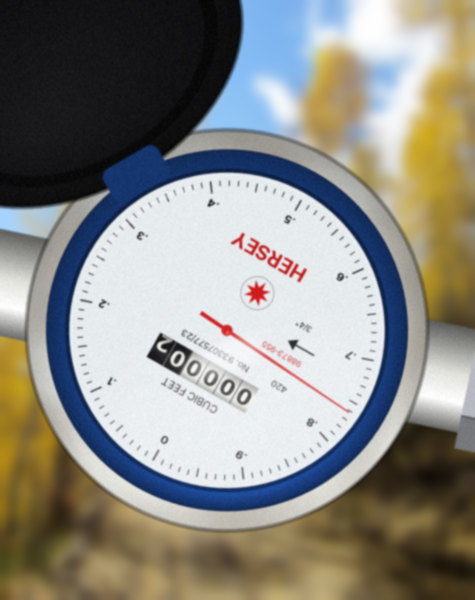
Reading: value=1.76 unit=ft³
